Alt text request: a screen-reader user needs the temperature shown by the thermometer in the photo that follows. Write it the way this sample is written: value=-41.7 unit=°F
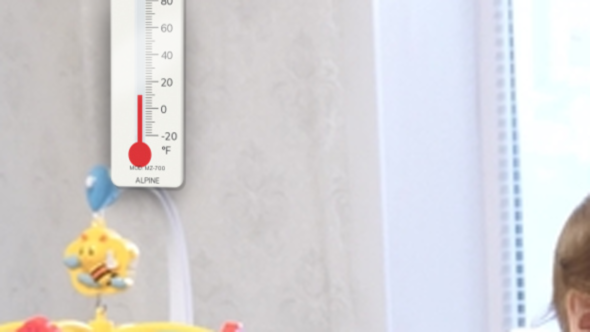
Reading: value=10 unit=°F
